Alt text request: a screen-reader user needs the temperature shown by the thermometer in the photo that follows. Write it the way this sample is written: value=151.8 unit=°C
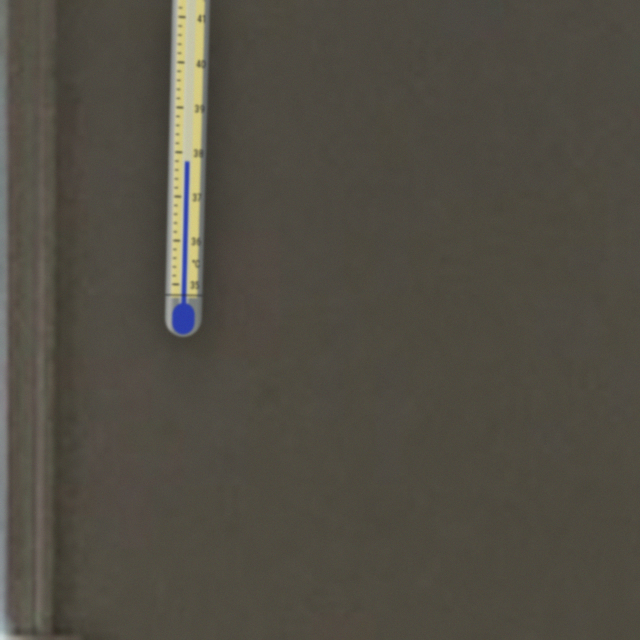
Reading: value=37.8 unit=°C
